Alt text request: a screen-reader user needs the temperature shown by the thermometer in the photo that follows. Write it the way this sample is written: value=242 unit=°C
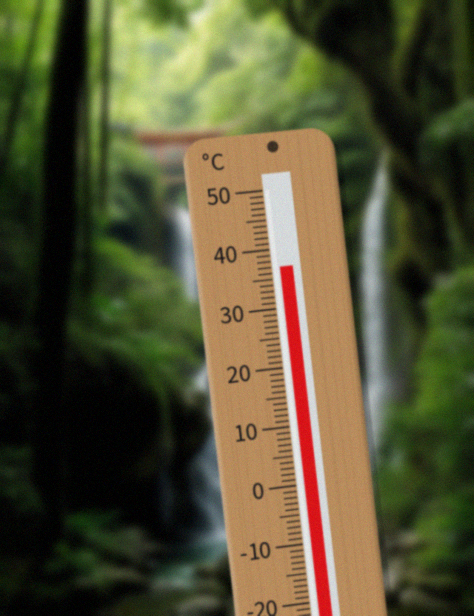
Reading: value=37 unit=°C
